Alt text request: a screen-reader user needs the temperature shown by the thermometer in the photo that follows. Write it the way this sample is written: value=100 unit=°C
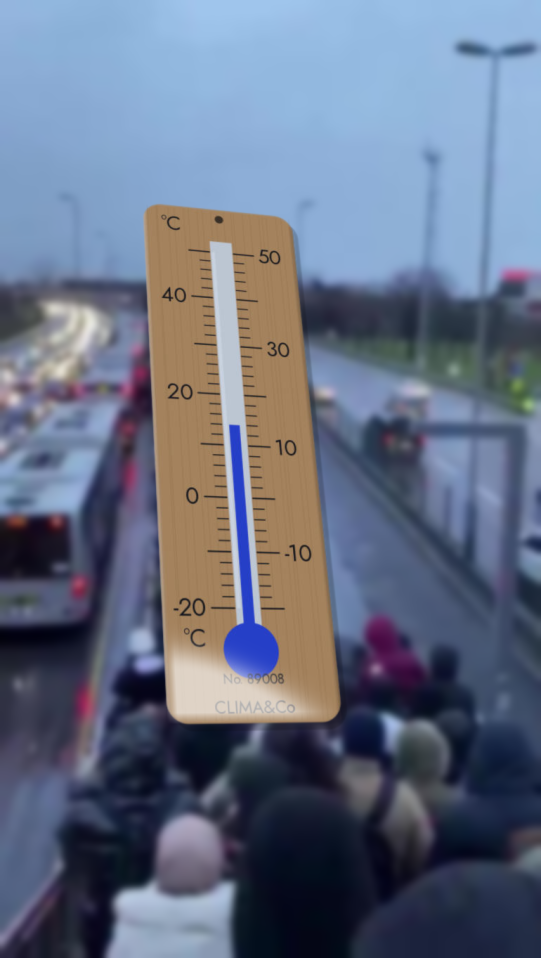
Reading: value=14 unit=°C
